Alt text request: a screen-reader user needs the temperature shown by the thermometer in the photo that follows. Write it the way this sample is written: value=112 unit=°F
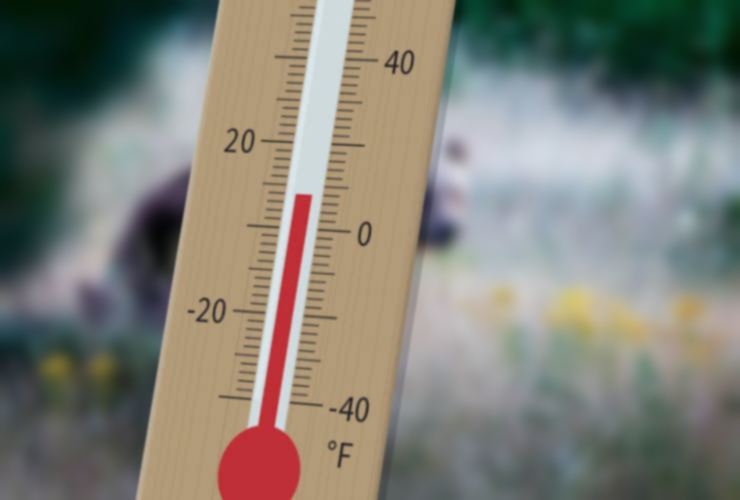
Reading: value=8 unit=°F
